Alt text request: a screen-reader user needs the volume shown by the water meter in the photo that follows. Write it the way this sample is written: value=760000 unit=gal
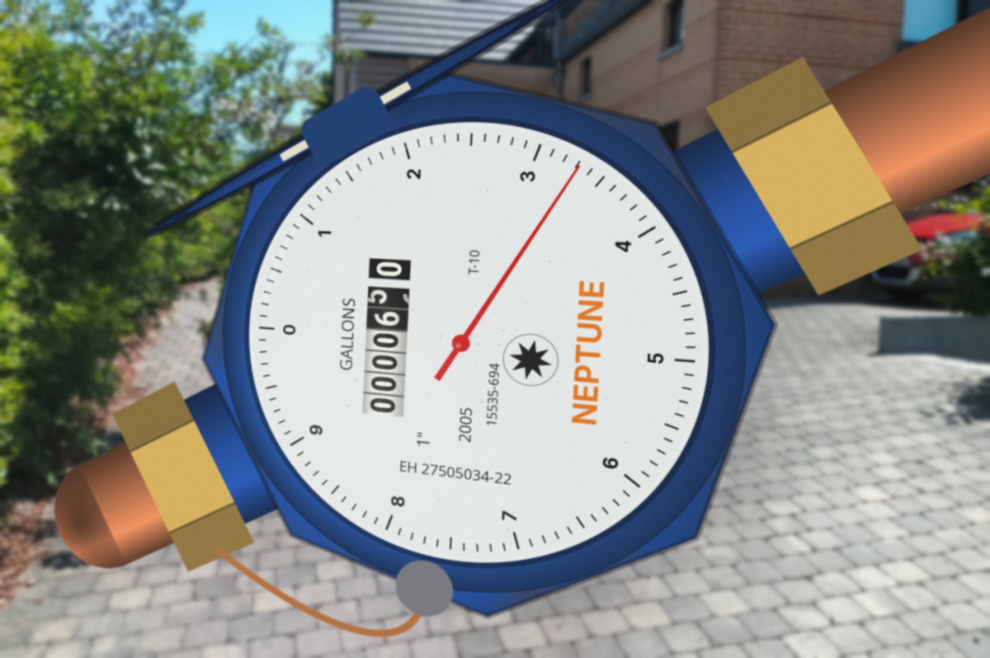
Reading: value=653.3 unit=gal
